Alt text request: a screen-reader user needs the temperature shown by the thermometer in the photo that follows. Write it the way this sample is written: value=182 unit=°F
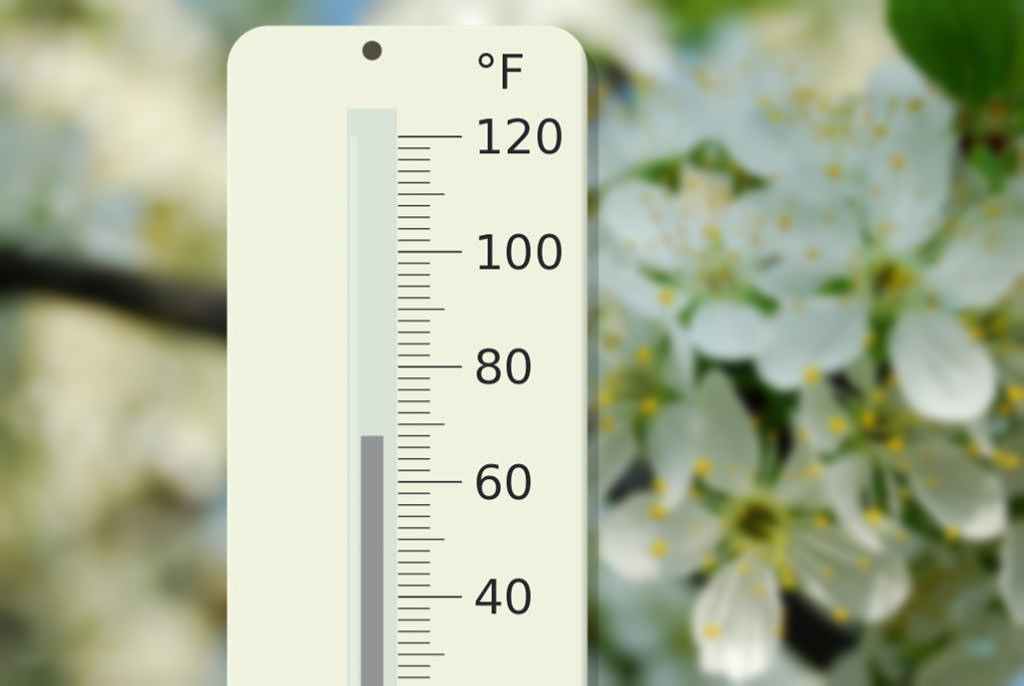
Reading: value=68 unit=°F
